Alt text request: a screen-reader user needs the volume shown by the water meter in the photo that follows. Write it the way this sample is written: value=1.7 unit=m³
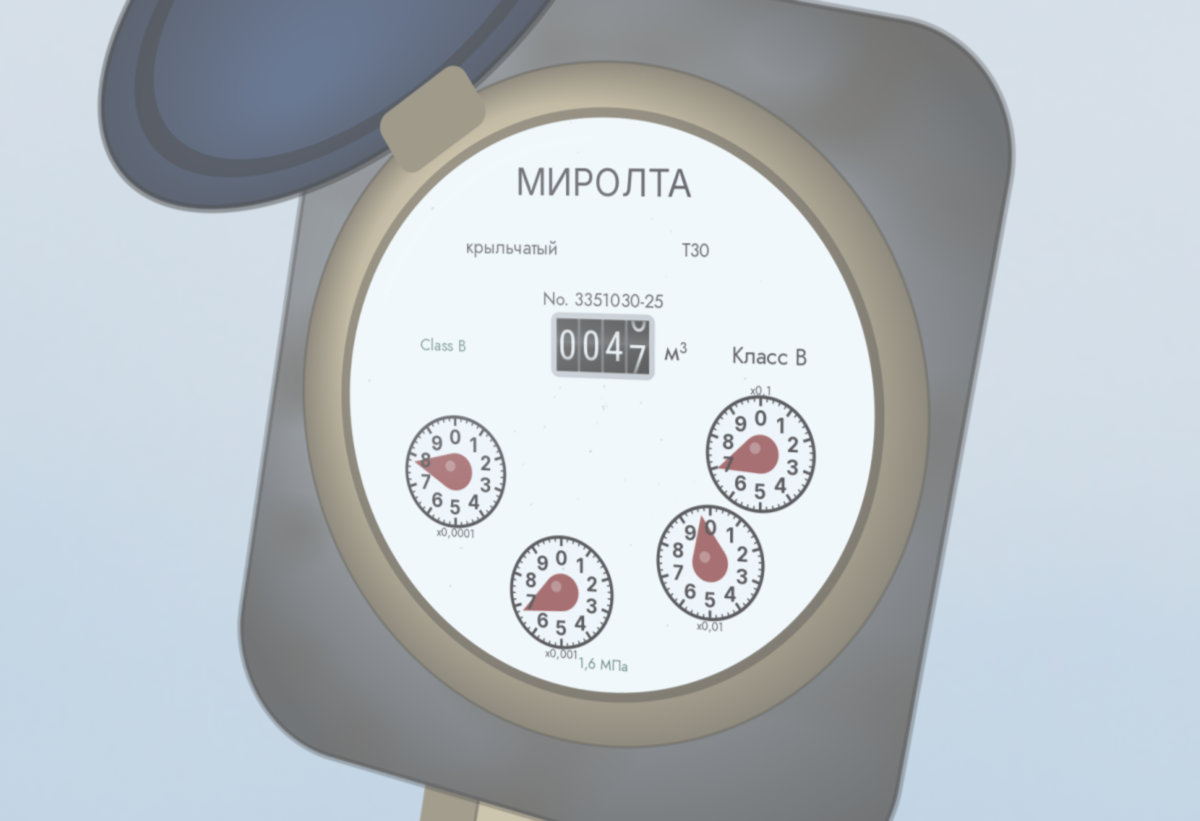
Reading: value=46.6967 unit=m³
